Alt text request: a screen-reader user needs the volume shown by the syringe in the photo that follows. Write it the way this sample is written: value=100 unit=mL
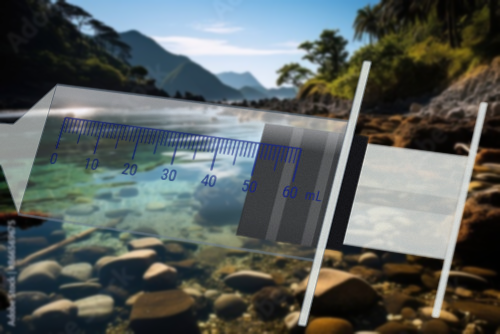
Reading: value=50 unit=mL
